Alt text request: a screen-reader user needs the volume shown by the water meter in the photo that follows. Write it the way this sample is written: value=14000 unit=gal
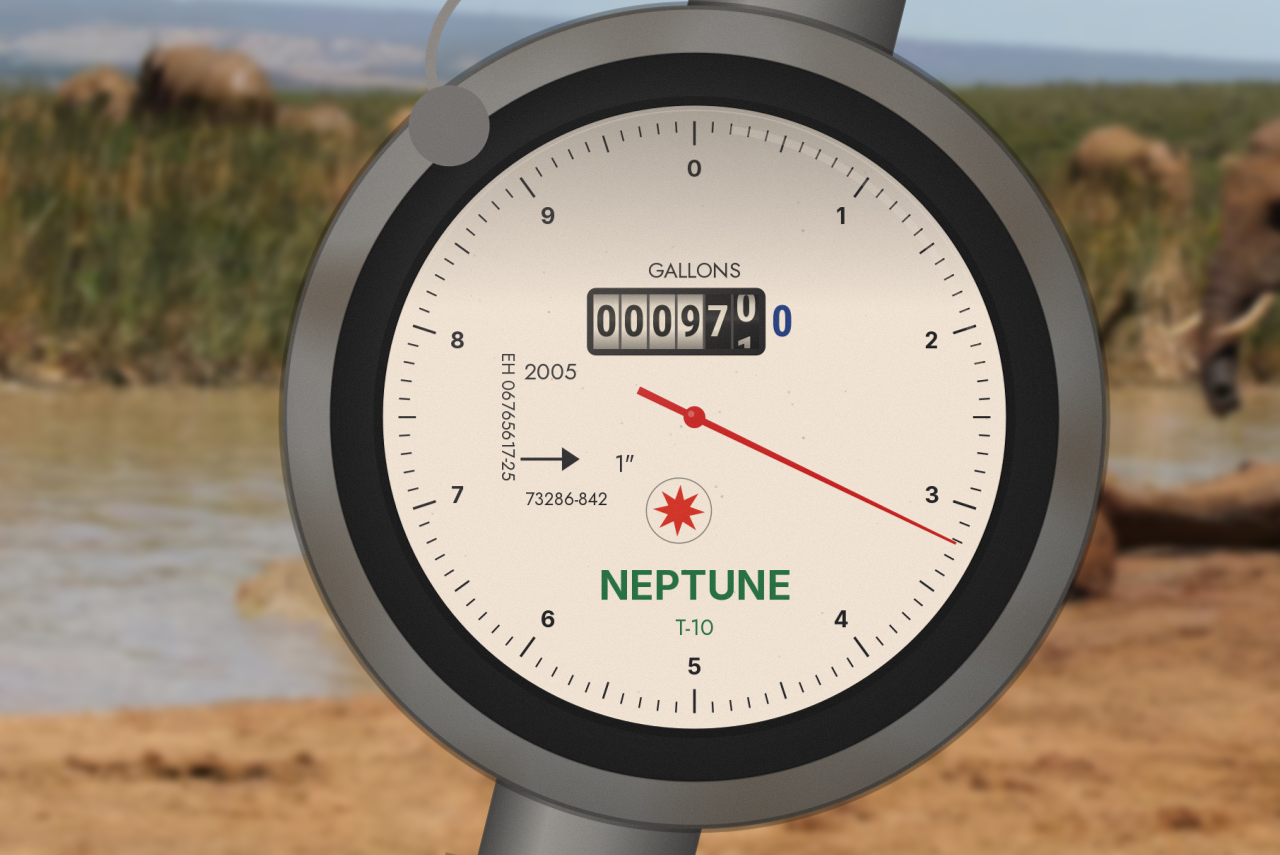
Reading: value=9703.2 unit=gal
